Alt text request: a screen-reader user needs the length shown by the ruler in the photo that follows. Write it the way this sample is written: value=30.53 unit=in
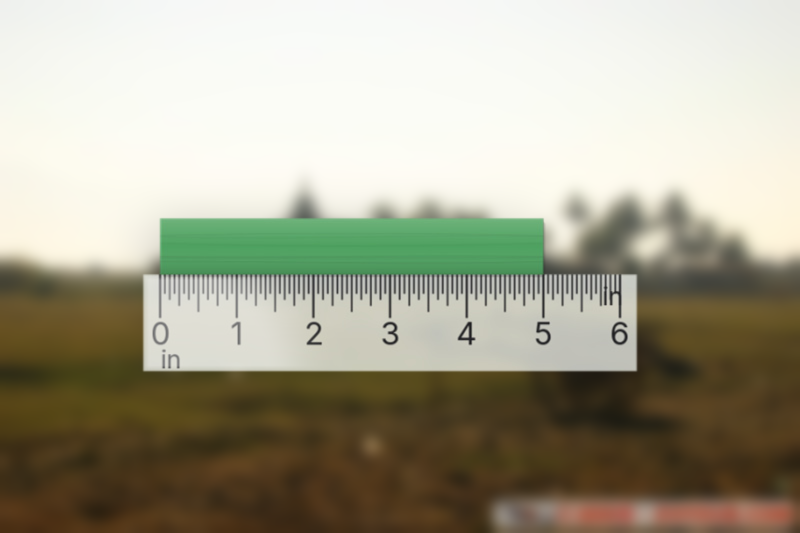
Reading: value=5 unit=in
